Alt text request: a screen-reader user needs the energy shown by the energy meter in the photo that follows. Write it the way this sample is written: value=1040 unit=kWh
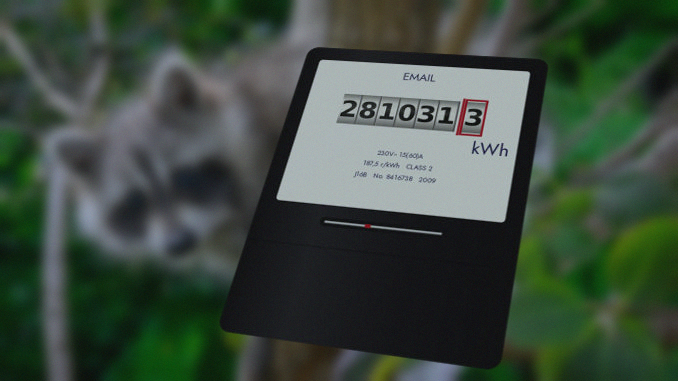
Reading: value=281031.3 unit=kWh
